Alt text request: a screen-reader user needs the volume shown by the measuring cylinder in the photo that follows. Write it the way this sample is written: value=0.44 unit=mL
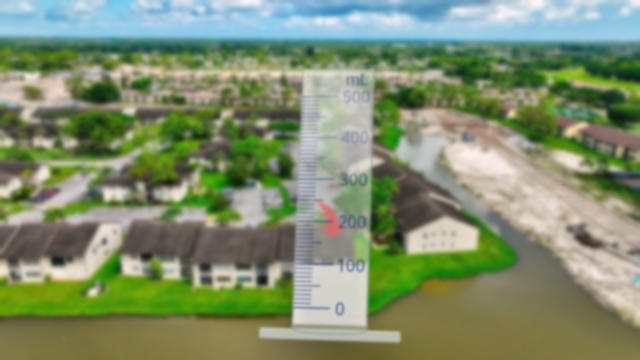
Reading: value=100 unit=mL
